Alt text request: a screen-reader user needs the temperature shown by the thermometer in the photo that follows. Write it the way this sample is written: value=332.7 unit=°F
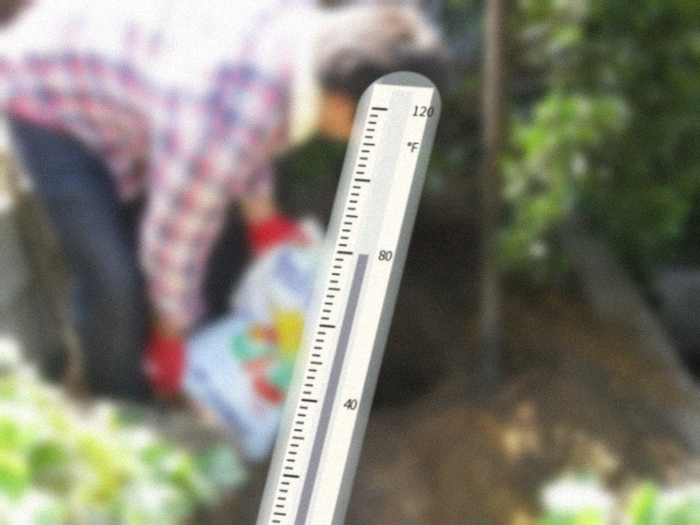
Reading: value=80 unit=°F
